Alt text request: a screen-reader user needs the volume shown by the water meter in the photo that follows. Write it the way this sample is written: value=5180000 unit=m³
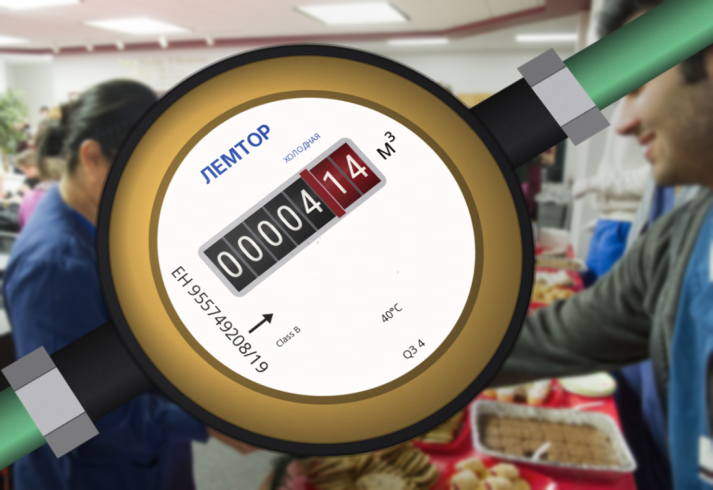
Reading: value=4.14 unit=m³
